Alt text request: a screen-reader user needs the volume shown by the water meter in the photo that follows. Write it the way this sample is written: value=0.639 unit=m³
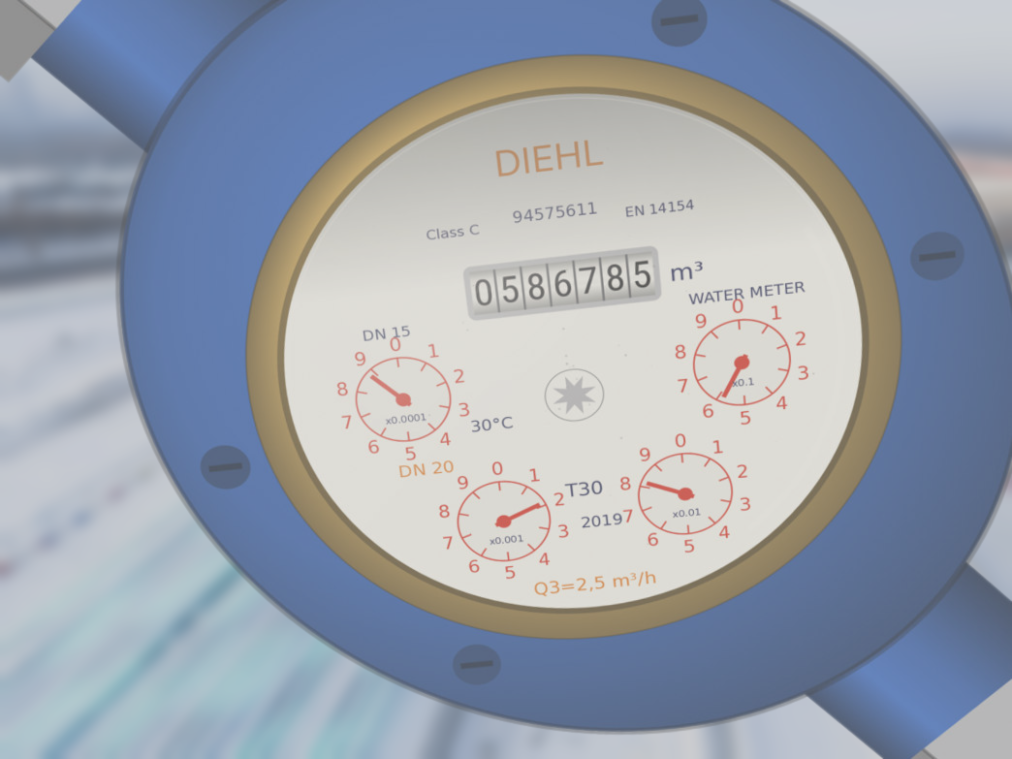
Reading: value=586785.5818 unit=m³
